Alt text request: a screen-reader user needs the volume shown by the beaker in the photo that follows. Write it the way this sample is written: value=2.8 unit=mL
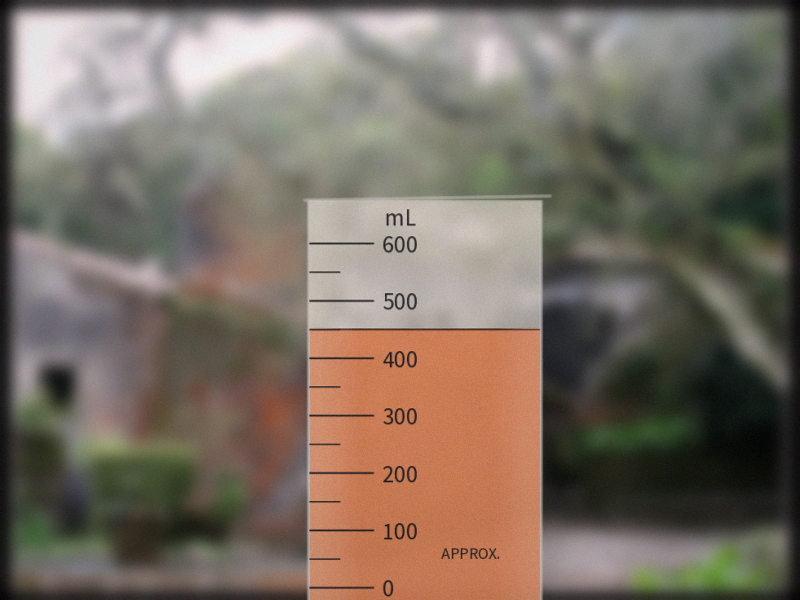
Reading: value=450 unit=mL
